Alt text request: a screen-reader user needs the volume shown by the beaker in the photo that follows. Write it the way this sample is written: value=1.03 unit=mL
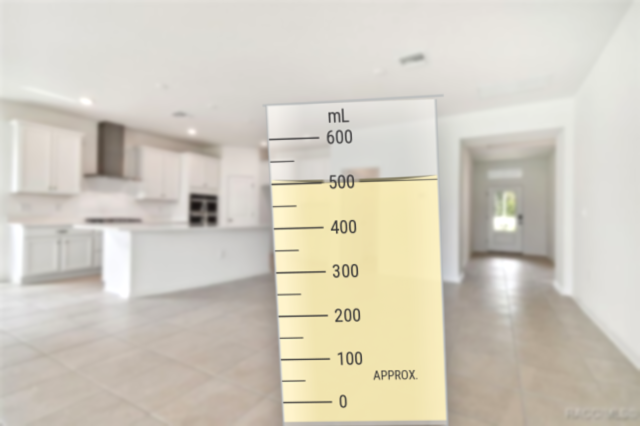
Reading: value=500 unit=mL
